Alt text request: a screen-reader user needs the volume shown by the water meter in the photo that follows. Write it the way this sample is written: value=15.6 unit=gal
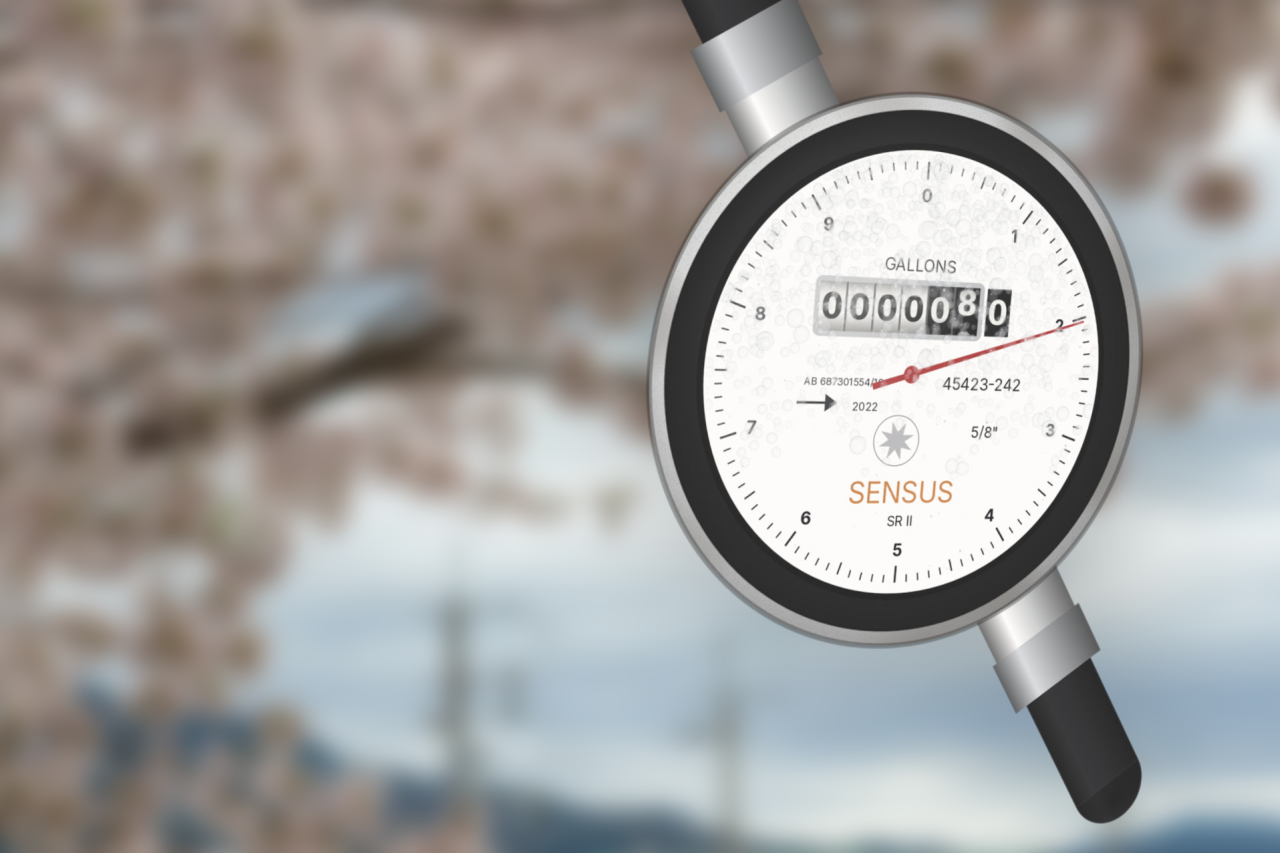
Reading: value=82.0 unit=gal
